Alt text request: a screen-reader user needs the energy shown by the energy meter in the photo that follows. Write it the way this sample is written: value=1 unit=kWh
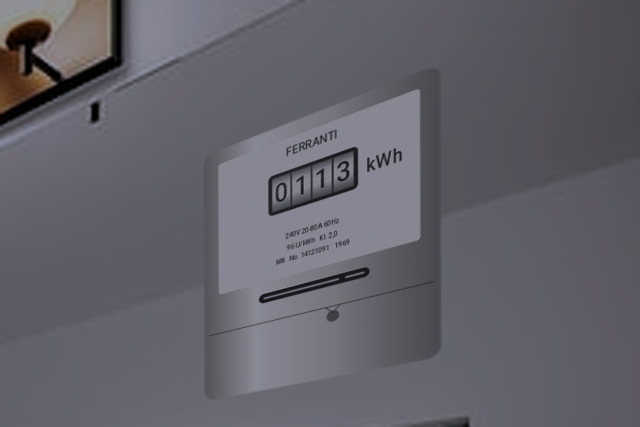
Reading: value=113 unit=kWh
